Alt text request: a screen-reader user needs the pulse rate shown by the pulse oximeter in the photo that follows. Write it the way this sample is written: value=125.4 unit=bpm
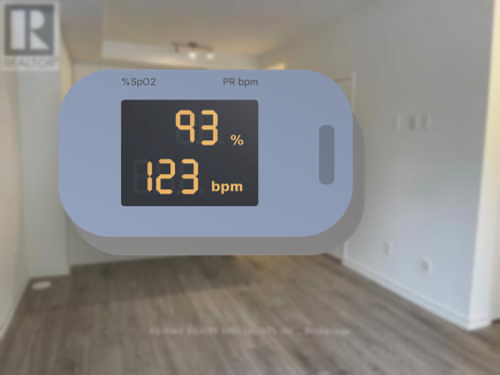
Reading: value=123 unit=bpm
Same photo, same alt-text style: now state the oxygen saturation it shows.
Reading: value=93 unit=%
